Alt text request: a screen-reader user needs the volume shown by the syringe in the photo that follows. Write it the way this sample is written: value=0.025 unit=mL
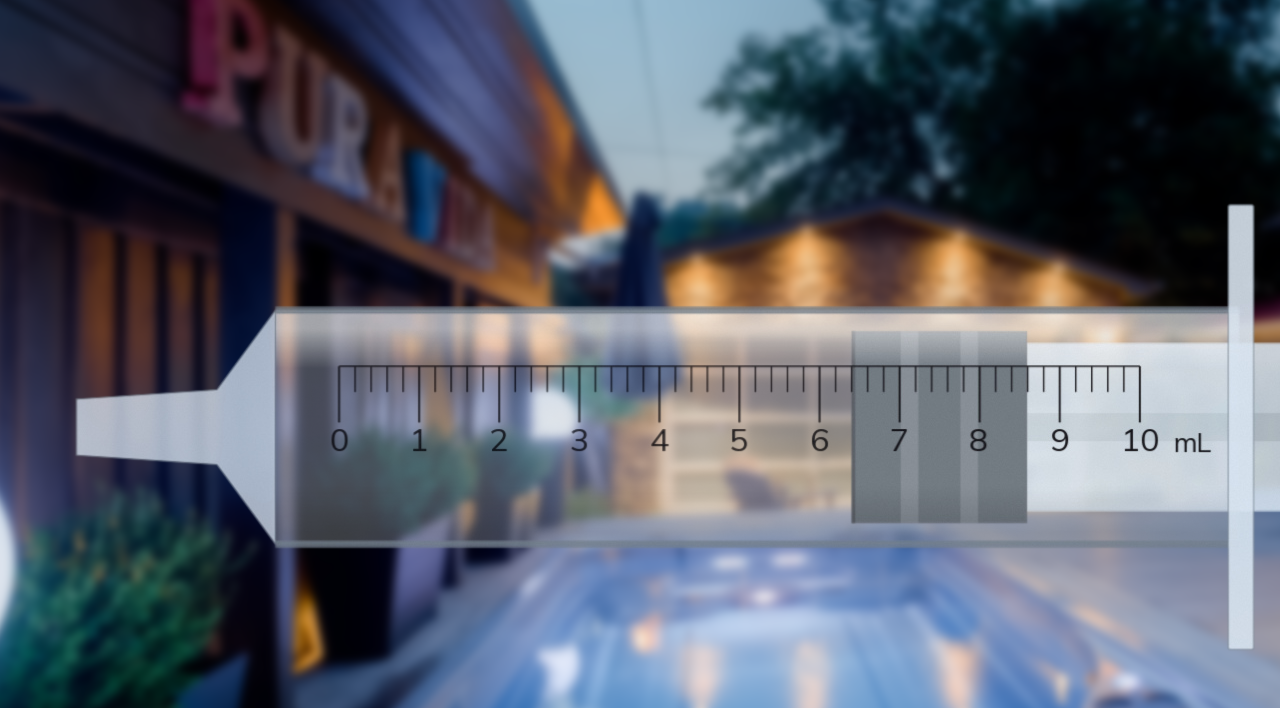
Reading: value=6.4 unit=mL
